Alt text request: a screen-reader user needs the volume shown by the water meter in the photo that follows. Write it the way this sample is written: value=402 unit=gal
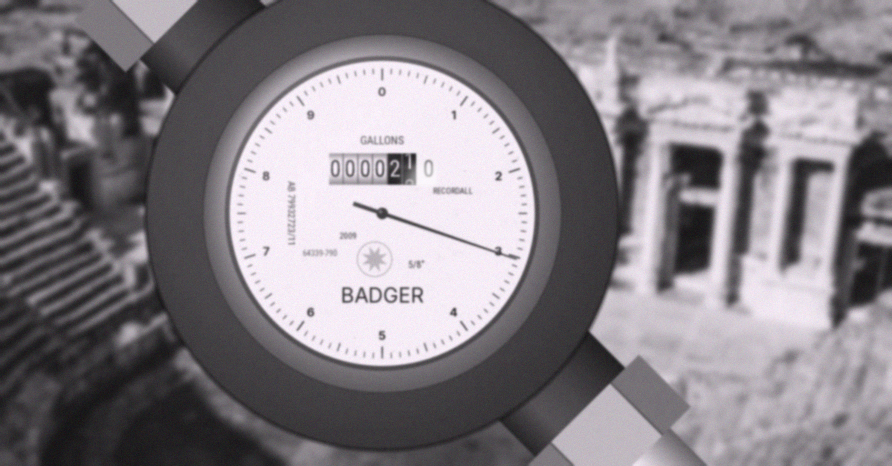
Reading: value=213.0 unit=gal
